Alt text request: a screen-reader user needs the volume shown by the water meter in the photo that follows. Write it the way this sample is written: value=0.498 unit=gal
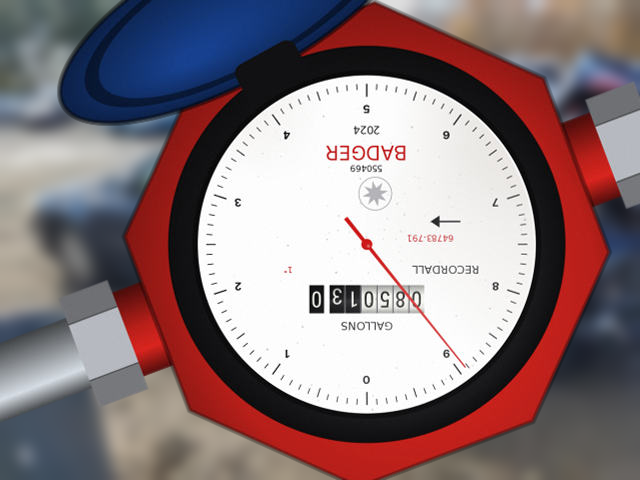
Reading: value=850128.9 unit=gal
